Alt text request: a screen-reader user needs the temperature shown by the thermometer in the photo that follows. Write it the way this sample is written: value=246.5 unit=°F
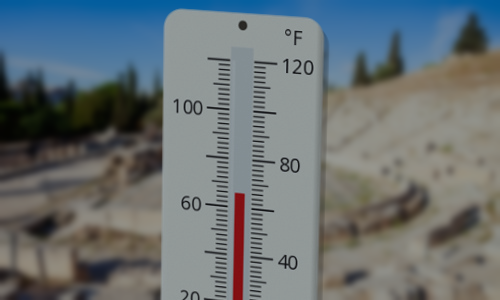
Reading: value=66 unit=°F
